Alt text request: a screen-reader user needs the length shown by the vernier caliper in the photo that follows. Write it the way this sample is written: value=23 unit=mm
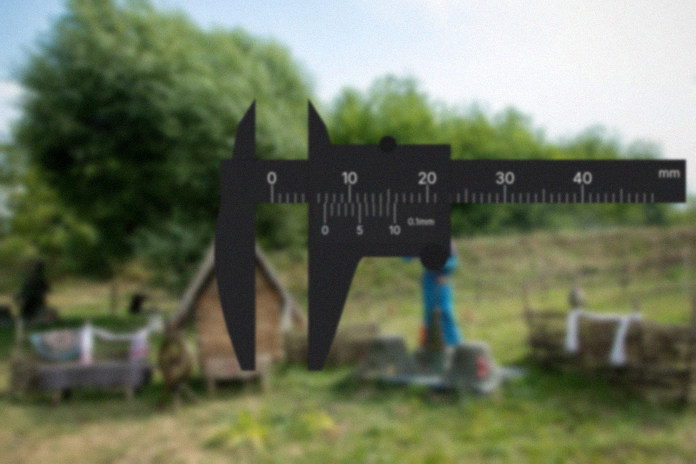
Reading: value=6.8 unit=mm
